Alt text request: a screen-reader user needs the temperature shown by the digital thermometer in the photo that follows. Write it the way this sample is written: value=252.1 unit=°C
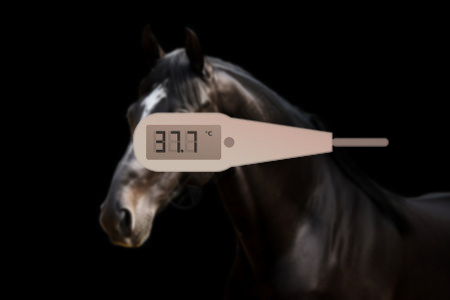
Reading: value=37.7 unit=°C
